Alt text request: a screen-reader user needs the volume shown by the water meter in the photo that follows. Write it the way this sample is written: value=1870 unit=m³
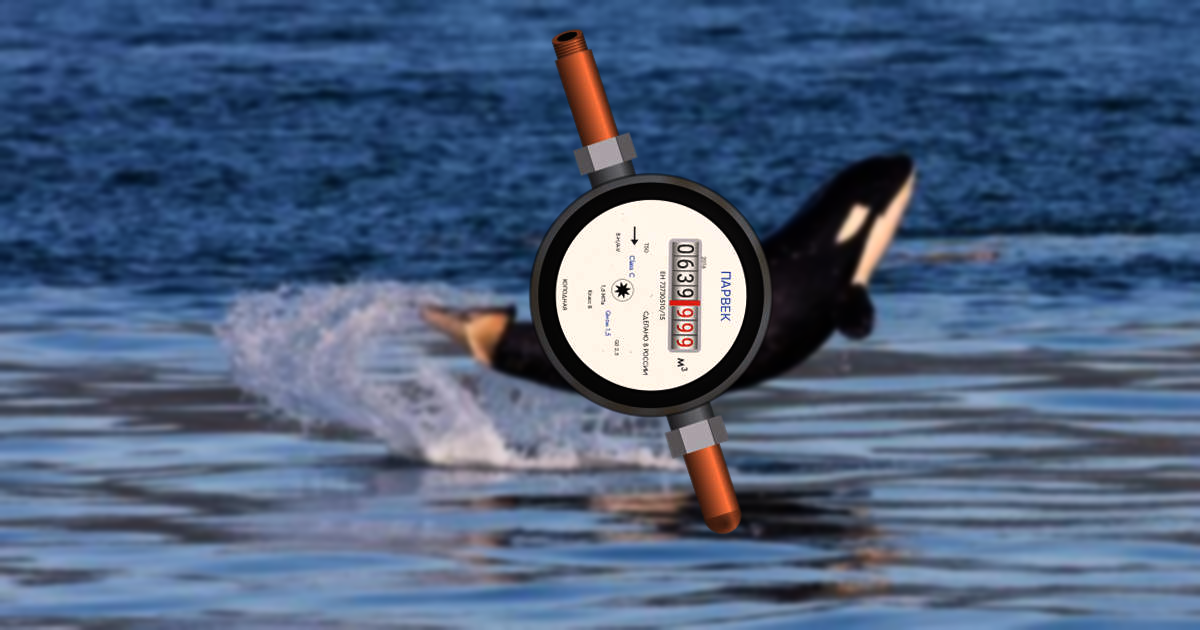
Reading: value=639.999 unit=m³
